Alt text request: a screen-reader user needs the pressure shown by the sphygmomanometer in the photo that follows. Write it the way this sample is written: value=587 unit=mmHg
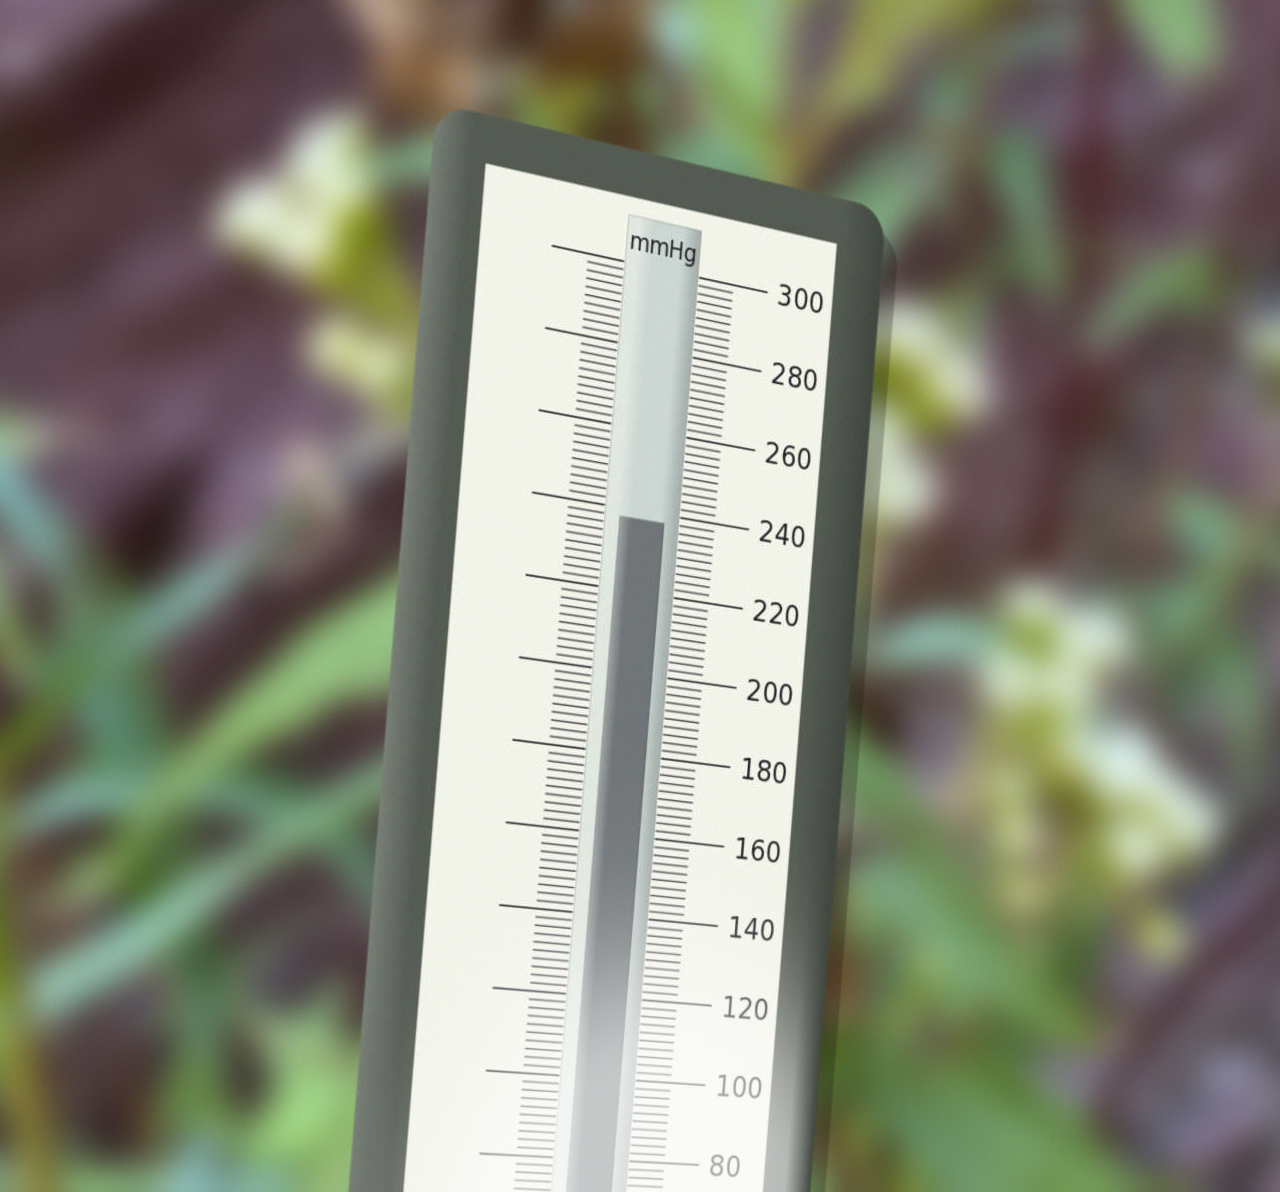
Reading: value=238 unit=mmHg
